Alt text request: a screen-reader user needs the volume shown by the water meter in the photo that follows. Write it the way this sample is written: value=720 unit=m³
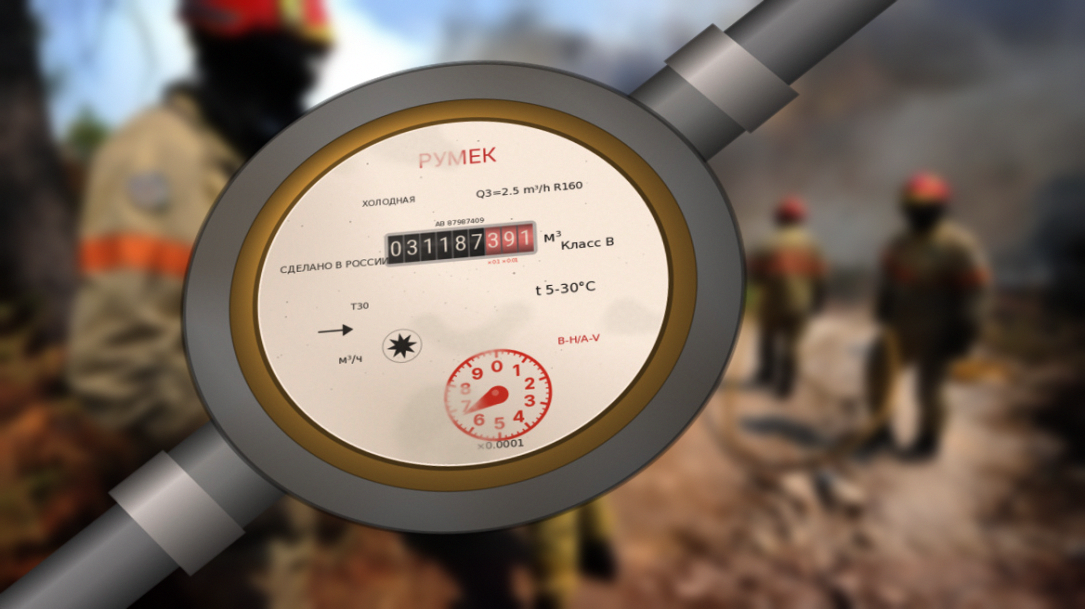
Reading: value=31187.3916 unit=m³
